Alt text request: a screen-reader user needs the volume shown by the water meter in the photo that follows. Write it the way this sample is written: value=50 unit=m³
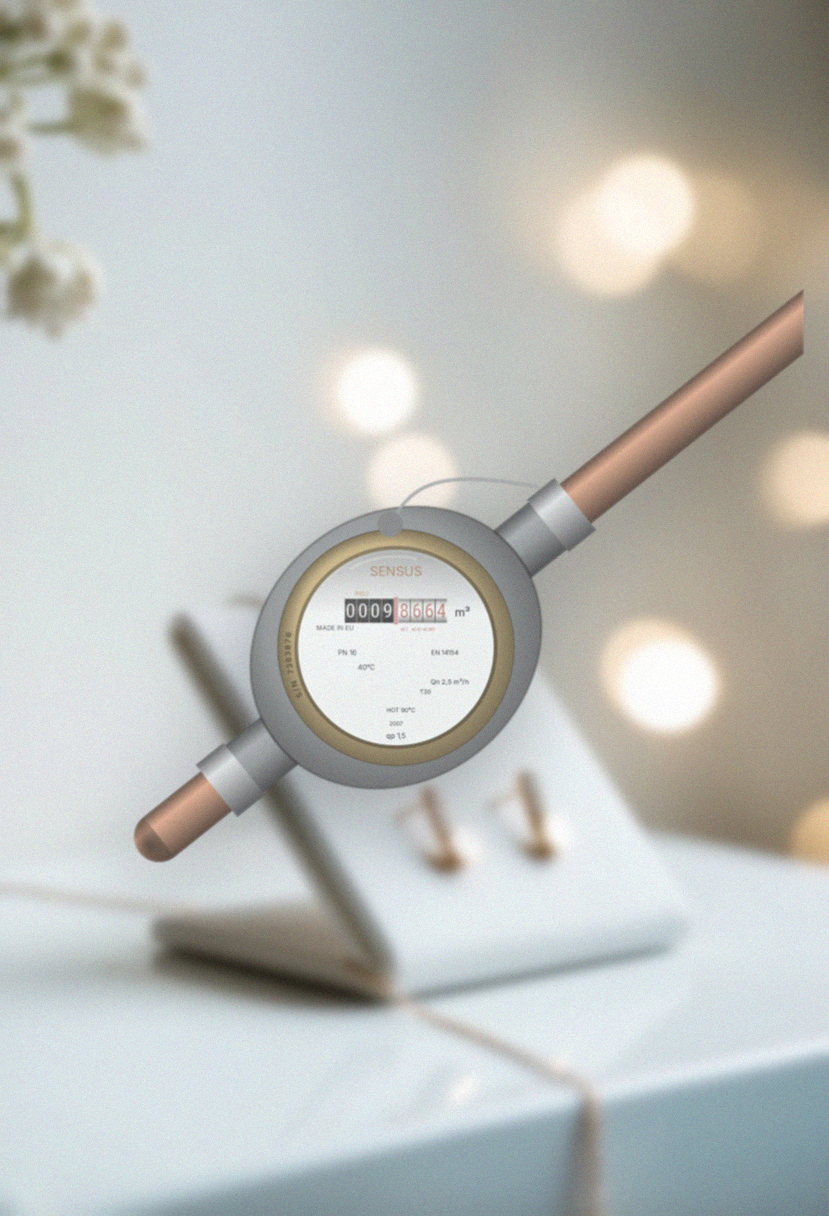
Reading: value=9.8664 unit=m³
